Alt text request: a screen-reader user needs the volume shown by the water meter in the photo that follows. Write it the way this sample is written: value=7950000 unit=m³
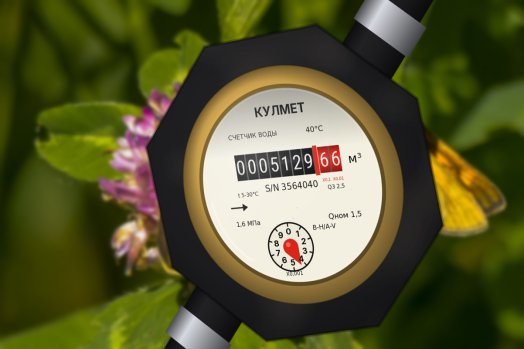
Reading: value=5129.664 unit=m³
